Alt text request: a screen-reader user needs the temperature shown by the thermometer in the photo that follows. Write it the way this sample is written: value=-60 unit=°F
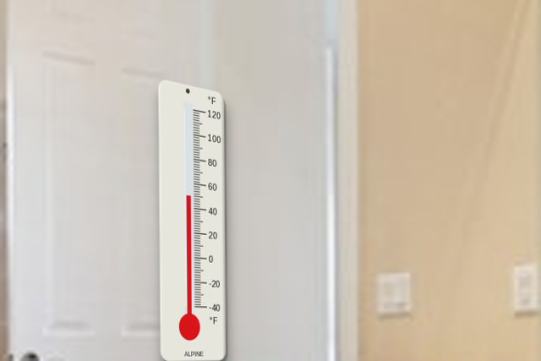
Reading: value=50 unit=°F
